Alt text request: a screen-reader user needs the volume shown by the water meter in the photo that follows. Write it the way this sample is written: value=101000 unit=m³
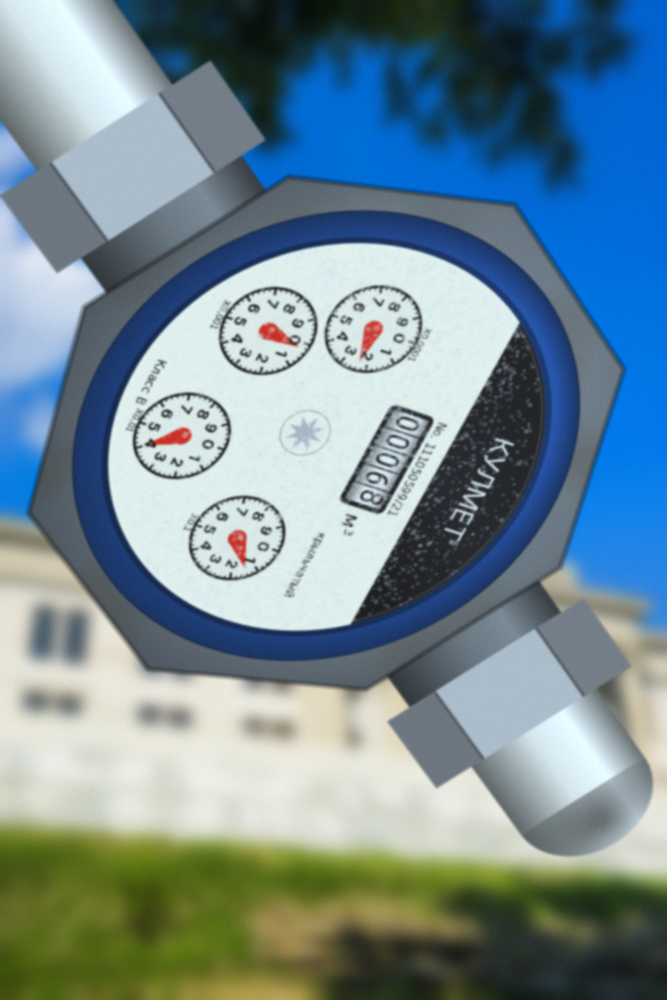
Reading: value=68.1402 unit=m³
